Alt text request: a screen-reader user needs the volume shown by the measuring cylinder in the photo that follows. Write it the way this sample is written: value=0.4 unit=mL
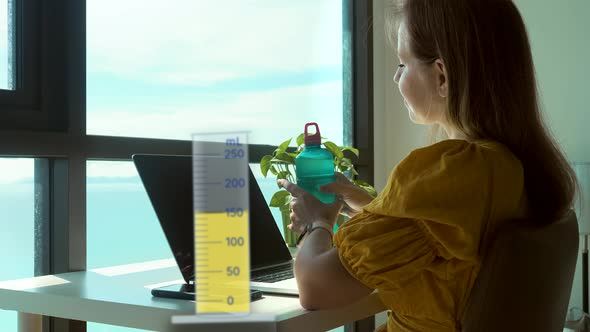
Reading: value=150 unit=mL
